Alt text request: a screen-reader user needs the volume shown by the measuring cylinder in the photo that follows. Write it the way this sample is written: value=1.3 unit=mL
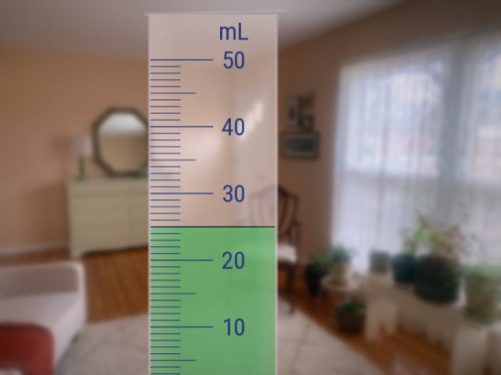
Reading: value=25 unit=mL
